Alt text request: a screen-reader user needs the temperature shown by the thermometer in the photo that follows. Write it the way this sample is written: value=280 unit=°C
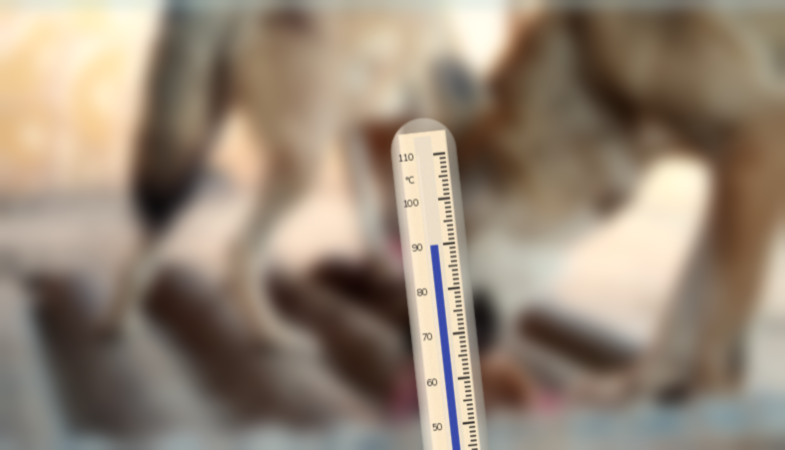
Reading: value=90 unit=°C
